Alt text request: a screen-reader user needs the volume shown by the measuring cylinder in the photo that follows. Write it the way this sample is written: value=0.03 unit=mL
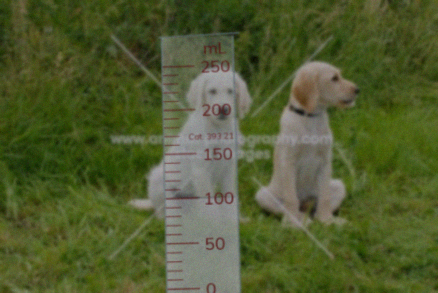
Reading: value=100 unit=mL
